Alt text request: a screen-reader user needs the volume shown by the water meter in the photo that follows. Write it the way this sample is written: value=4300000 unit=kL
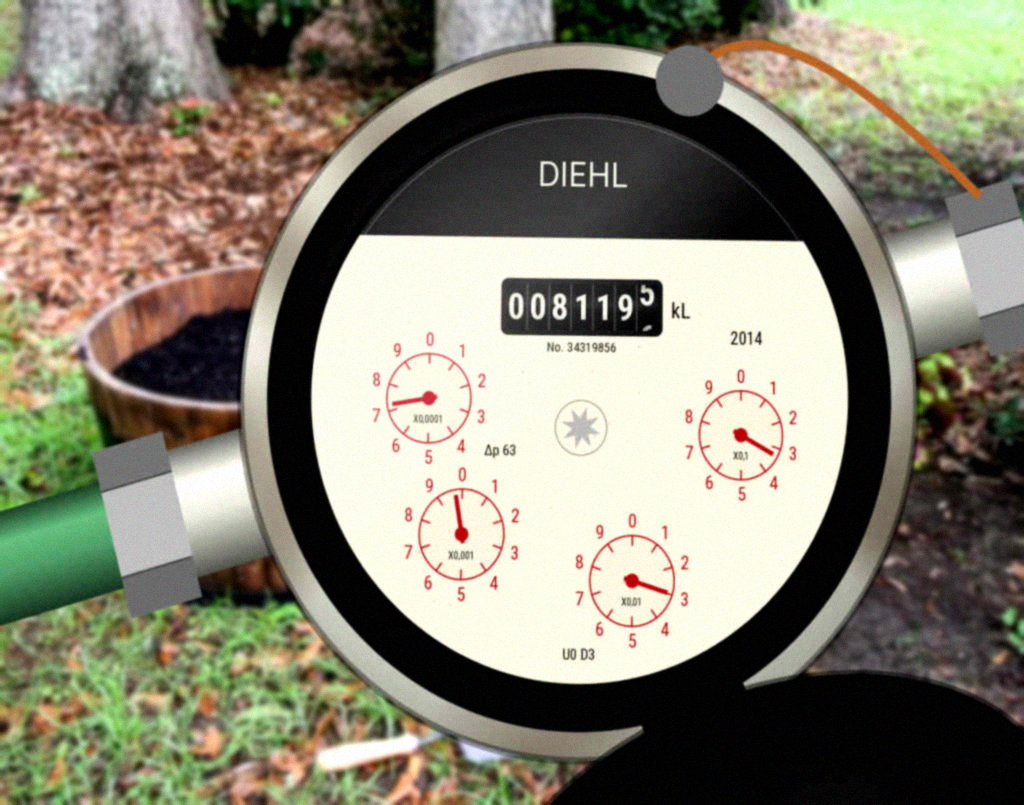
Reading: value=81195.3297 unit=kL
